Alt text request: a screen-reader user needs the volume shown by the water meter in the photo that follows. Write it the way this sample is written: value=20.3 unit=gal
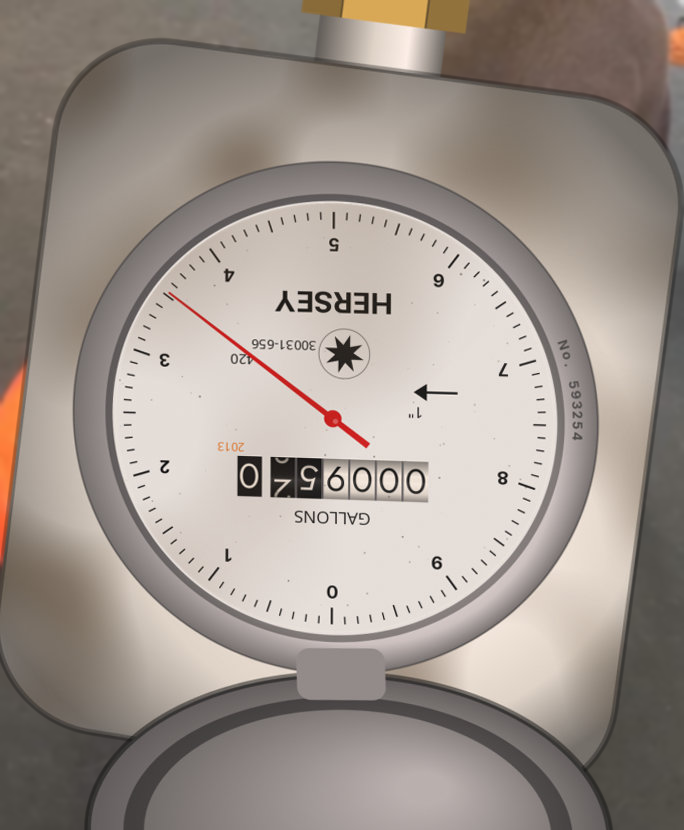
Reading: value=9523.5 unit=gal
